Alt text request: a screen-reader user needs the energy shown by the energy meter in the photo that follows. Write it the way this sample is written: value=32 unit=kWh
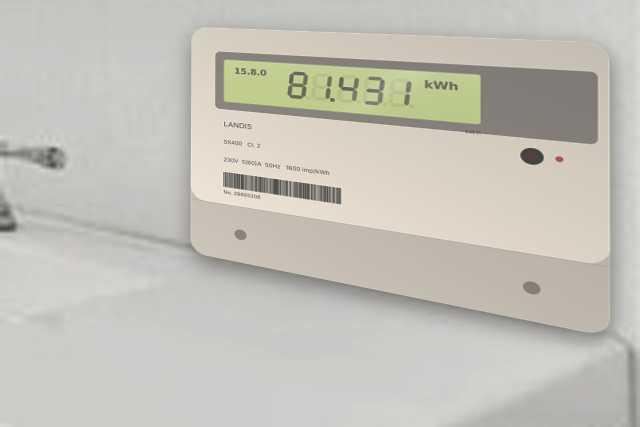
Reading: value=81.431 unit=kWh
